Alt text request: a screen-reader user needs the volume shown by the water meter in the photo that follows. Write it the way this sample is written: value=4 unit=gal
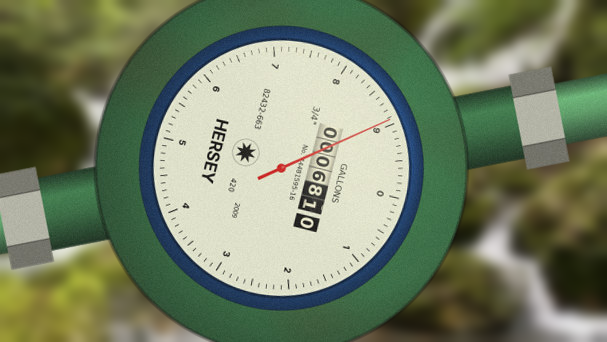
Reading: value=6808.9 unit=gal
